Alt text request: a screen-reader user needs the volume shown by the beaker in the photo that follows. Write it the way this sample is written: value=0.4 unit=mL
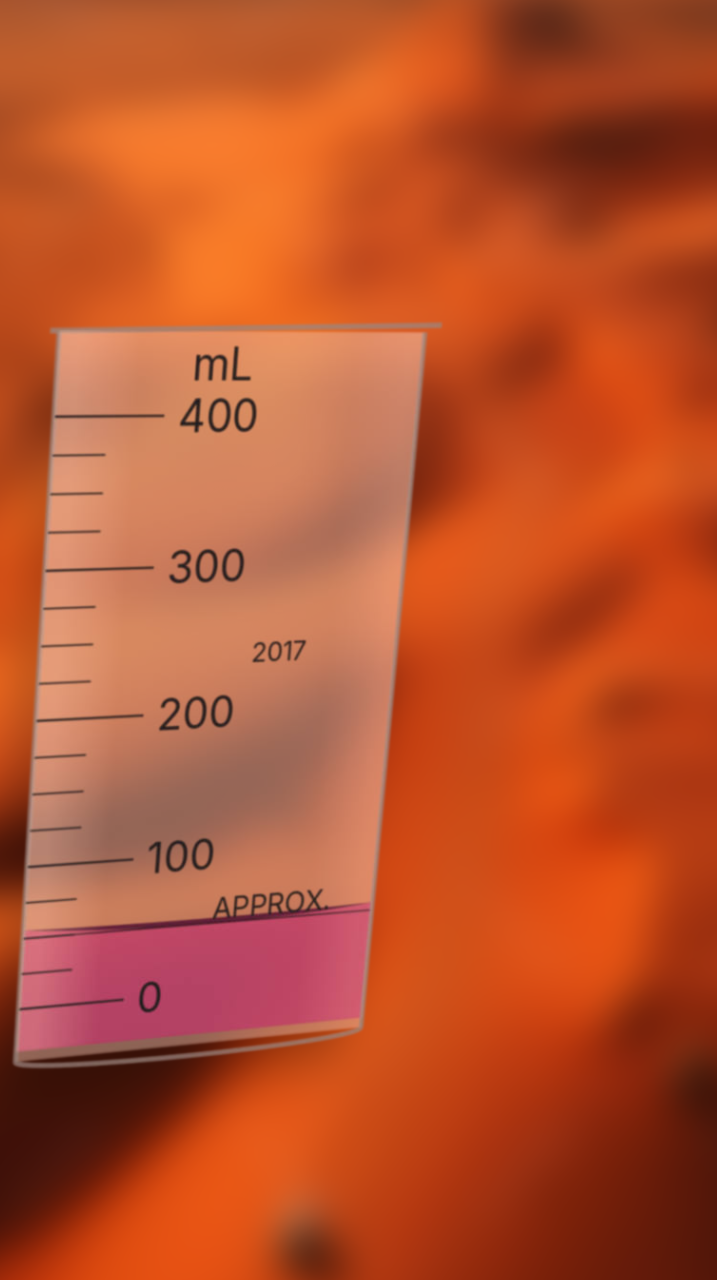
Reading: value=50 unit=mL
